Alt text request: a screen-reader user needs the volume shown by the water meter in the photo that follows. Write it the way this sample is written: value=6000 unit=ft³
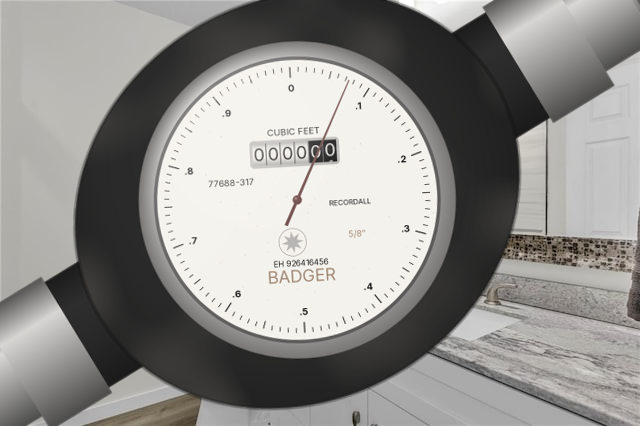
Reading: value=0.07 unit=ft³
